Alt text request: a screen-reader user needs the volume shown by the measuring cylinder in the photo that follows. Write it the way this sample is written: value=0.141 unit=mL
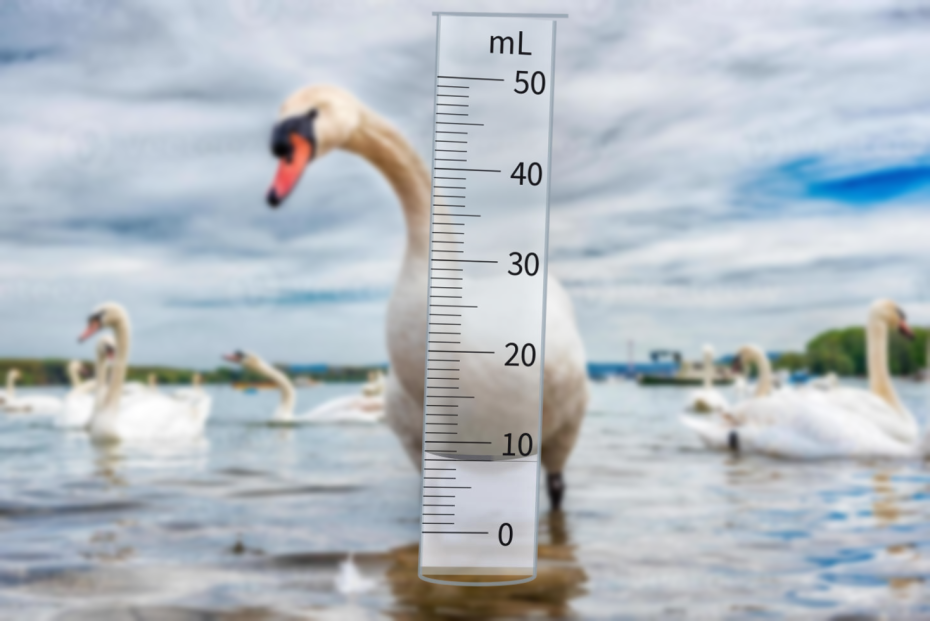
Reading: value=8 unit=mL
